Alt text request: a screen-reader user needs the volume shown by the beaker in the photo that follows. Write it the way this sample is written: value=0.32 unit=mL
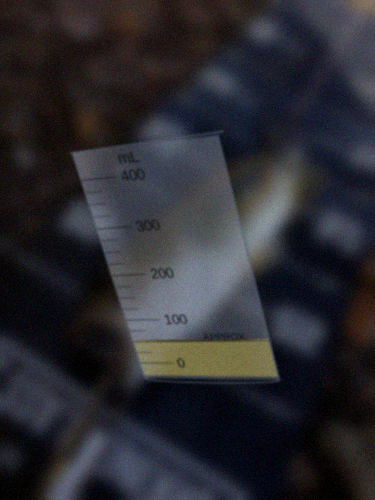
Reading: value=50 unit=mL
